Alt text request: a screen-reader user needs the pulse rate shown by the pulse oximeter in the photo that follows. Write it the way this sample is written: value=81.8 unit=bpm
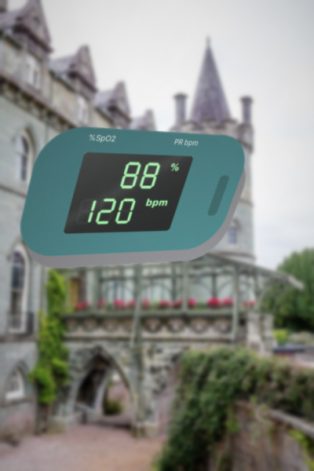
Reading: value=120 unit=bpm
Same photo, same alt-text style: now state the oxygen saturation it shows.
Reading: value=88 unit=%
